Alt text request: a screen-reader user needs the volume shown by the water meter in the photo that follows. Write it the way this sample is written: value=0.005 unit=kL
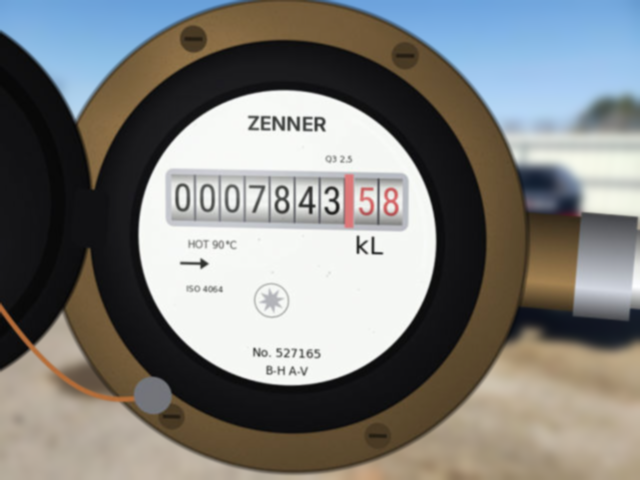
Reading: value=7843.58 unit=kL
